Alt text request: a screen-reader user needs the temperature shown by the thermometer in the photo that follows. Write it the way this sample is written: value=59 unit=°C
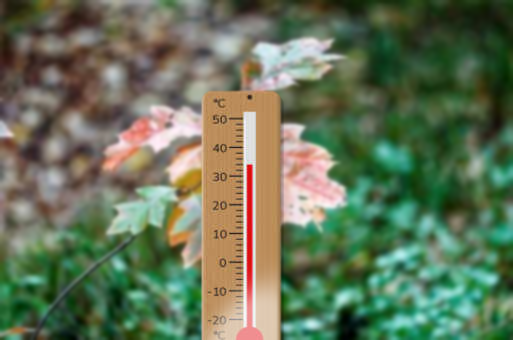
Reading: value=34 unit=°C
